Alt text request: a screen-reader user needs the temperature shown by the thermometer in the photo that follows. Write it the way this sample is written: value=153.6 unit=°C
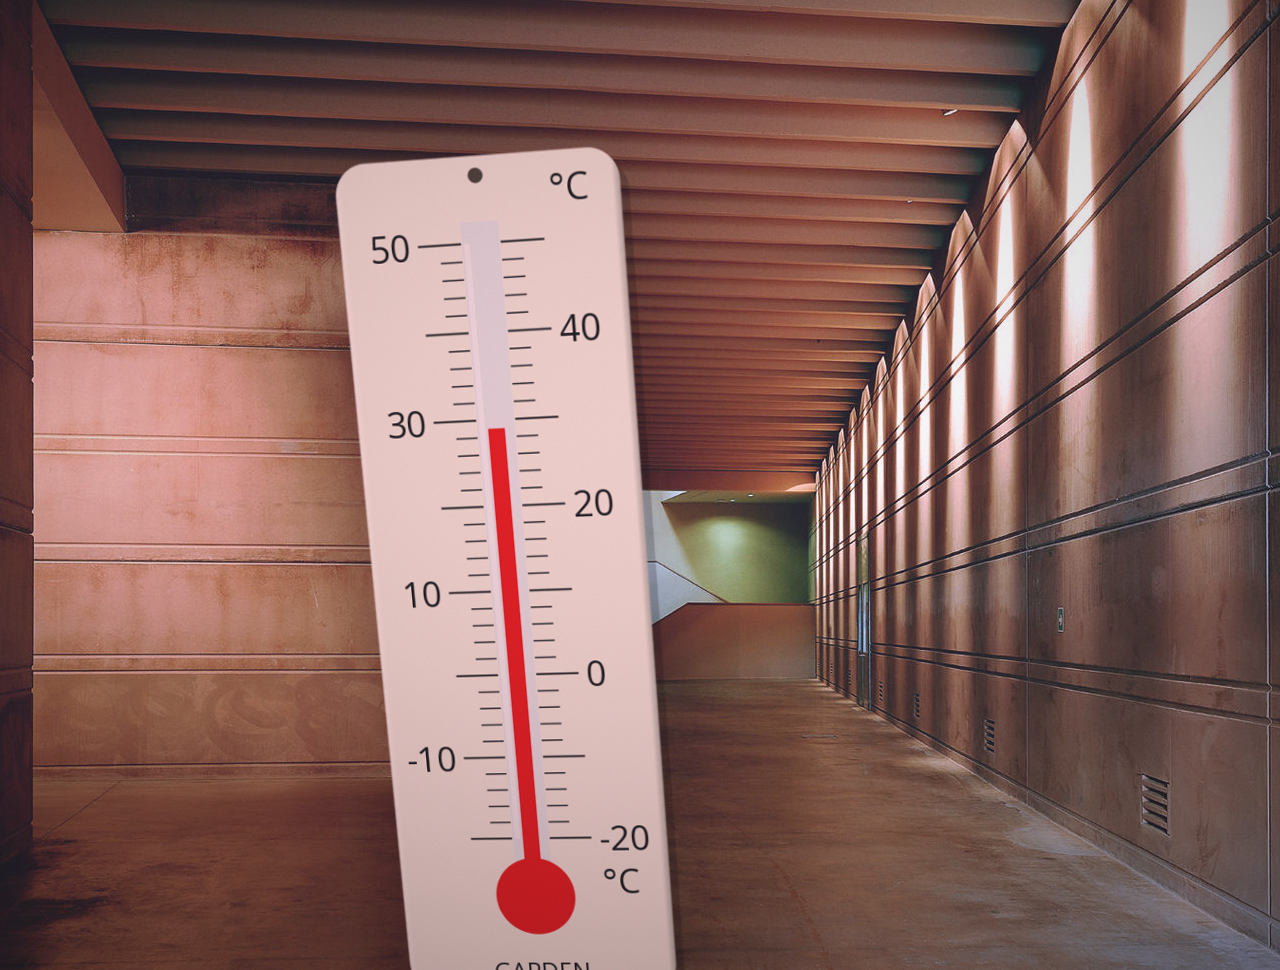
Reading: value=29 unit=°C
